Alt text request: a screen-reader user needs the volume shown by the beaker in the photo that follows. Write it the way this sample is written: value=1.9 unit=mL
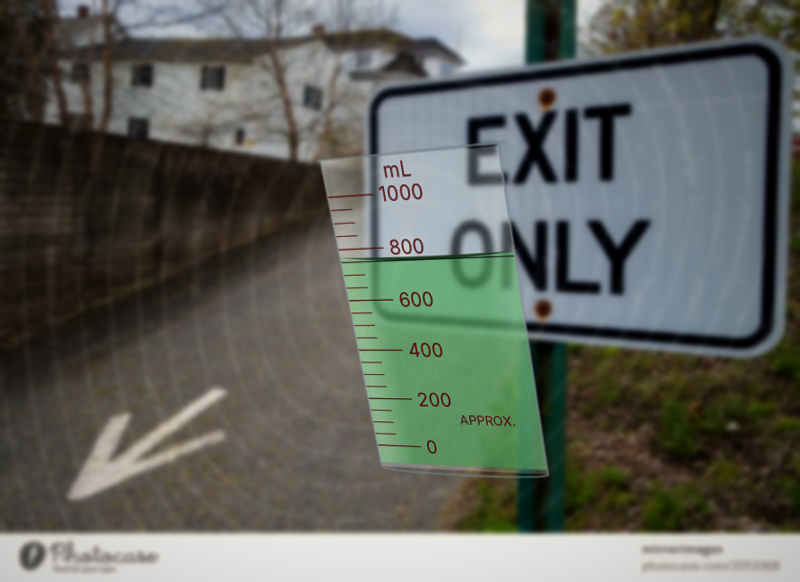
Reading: value=750 unit=mL
